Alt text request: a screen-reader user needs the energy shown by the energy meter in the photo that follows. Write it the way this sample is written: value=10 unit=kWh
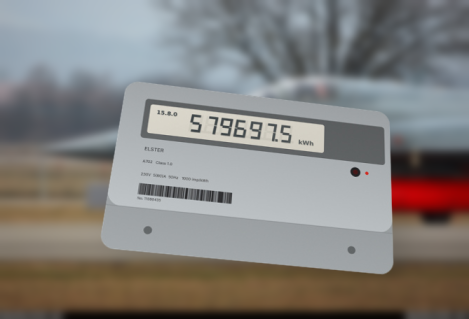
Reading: value=579697.5 unit=kWh
